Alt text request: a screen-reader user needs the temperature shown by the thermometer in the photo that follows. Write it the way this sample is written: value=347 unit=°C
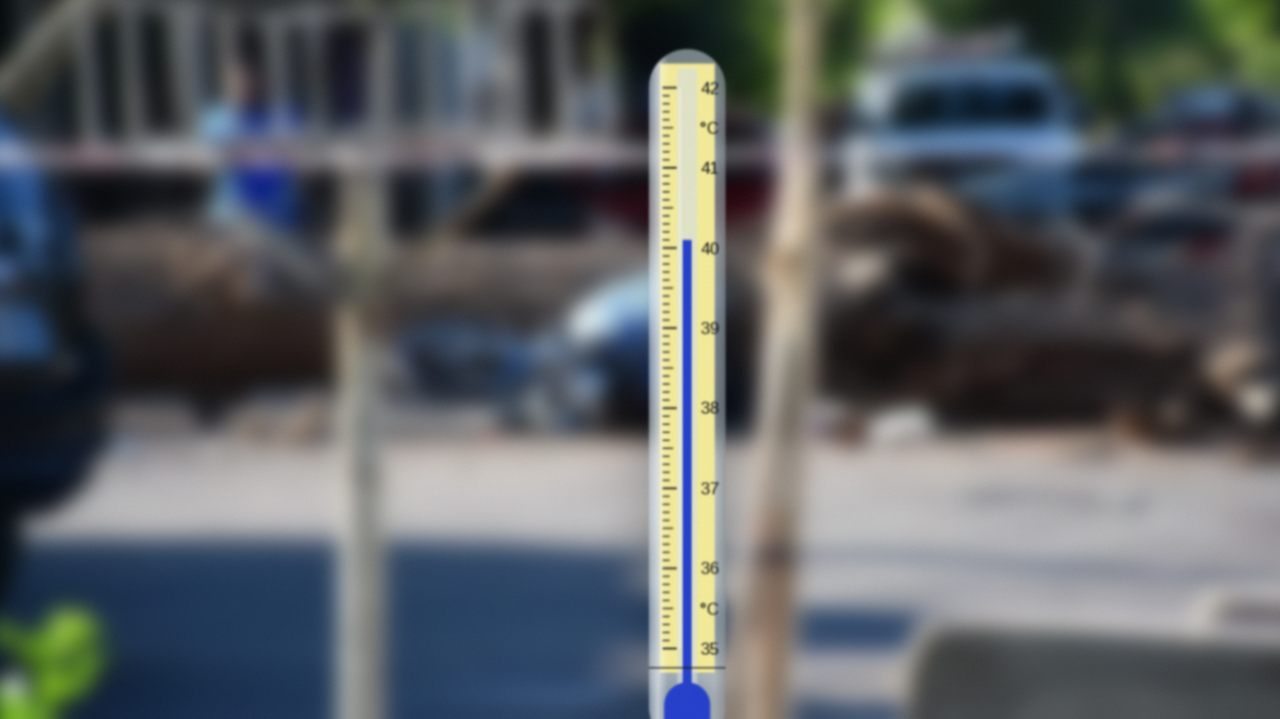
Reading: value=40.1 unit=°C
